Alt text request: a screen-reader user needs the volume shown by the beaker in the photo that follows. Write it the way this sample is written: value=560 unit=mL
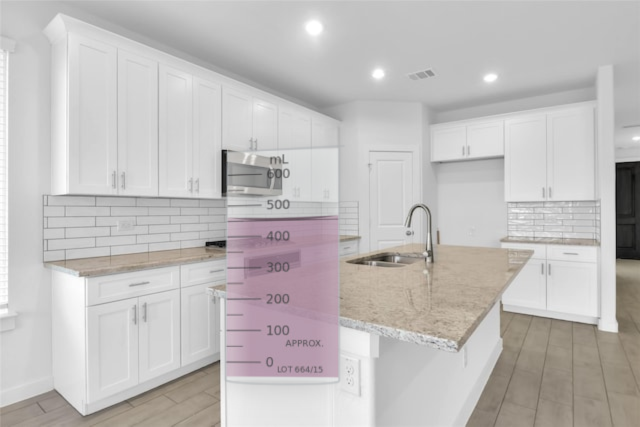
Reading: value=450 unit=mL
